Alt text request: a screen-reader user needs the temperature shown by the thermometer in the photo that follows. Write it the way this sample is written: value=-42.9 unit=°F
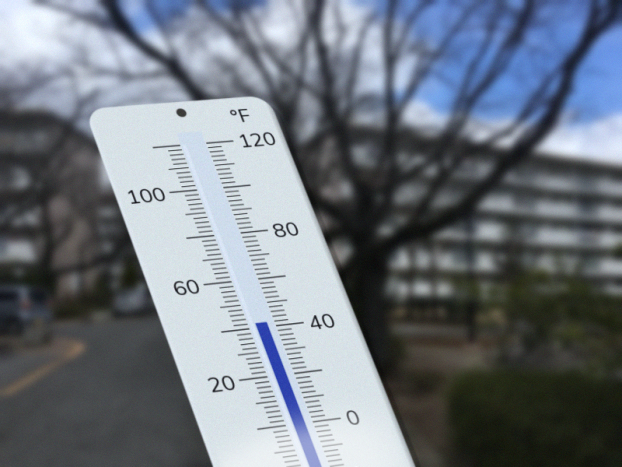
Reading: value=42 unit=°F
